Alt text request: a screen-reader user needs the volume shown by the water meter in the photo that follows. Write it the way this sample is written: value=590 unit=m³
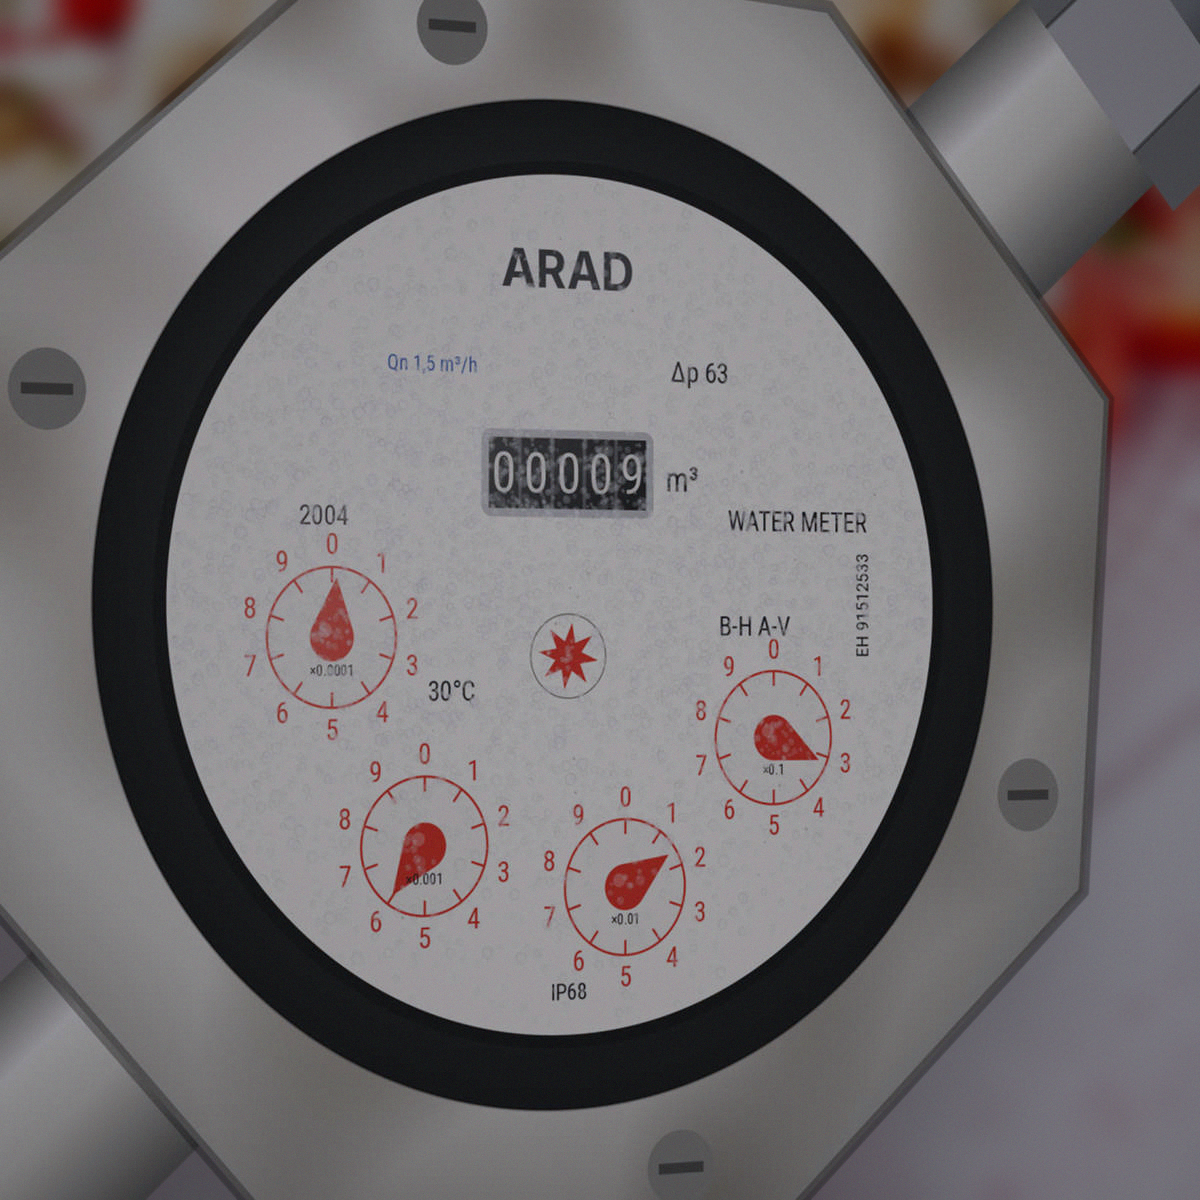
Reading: value=9.3160 unit=m³
